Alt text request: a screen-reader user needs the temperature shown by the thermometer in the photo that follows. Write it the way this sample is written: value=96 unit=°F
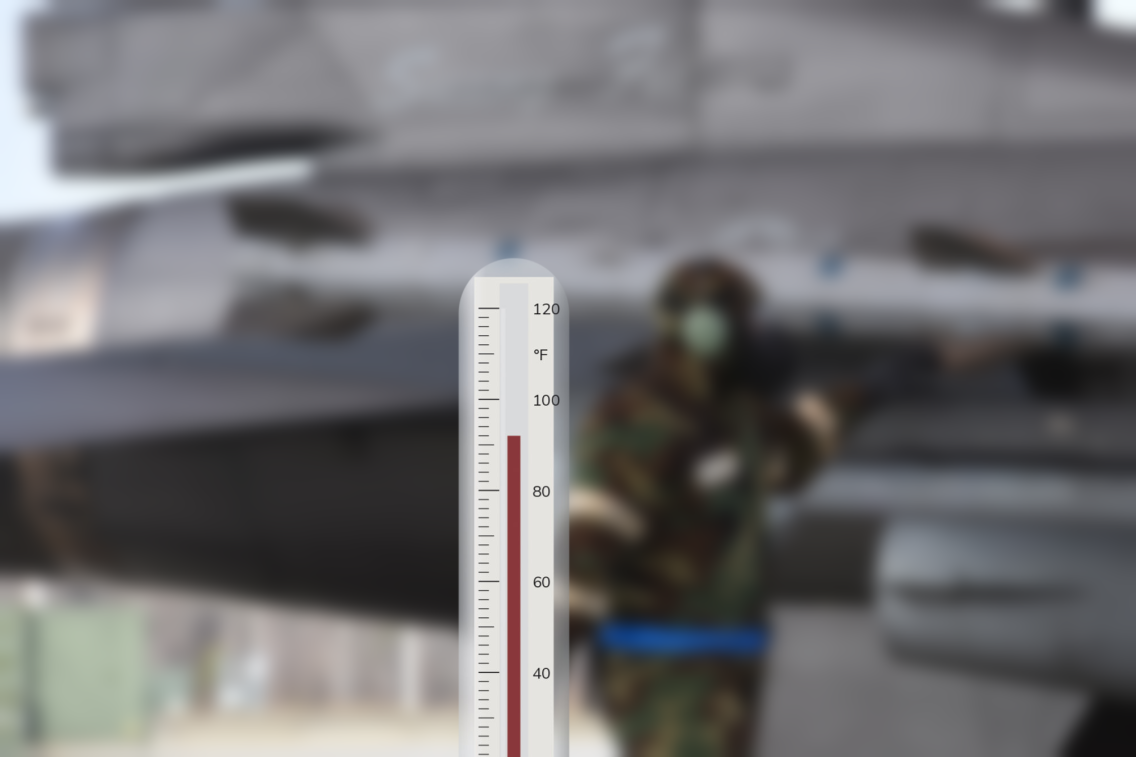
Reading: value=92 unit=°F
